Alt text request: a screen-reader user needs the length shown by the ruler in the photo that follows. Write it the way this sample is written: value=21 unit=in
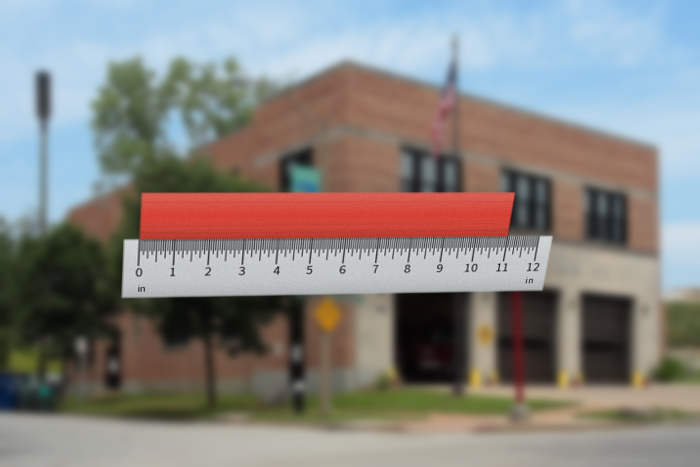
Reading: value=11 unit=in
